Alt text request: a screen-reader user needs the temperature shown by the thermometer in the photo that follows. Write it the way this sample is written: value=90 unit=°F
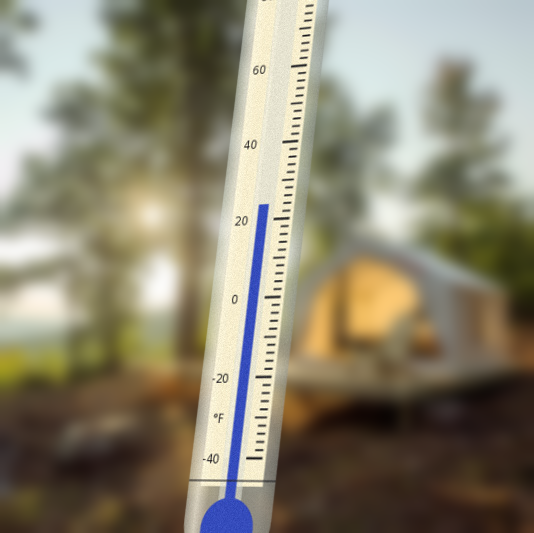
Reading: value=24 unit=°F
